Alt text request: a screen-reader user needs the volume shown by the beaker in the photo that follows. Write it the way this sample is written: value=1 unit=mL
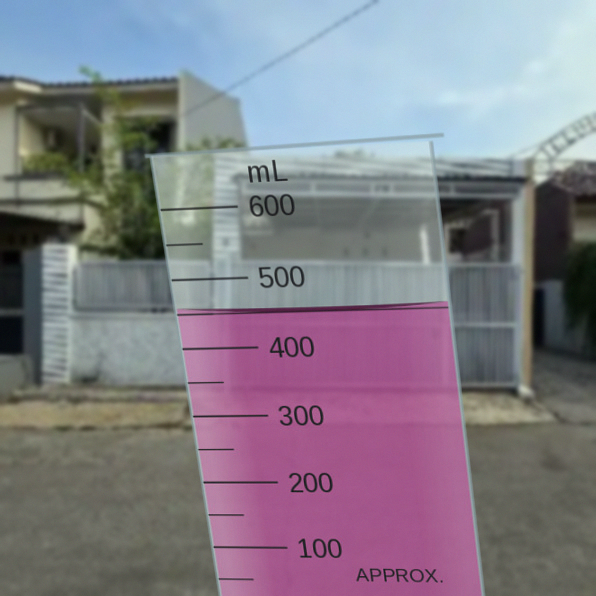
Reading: value=450 unit=mL
